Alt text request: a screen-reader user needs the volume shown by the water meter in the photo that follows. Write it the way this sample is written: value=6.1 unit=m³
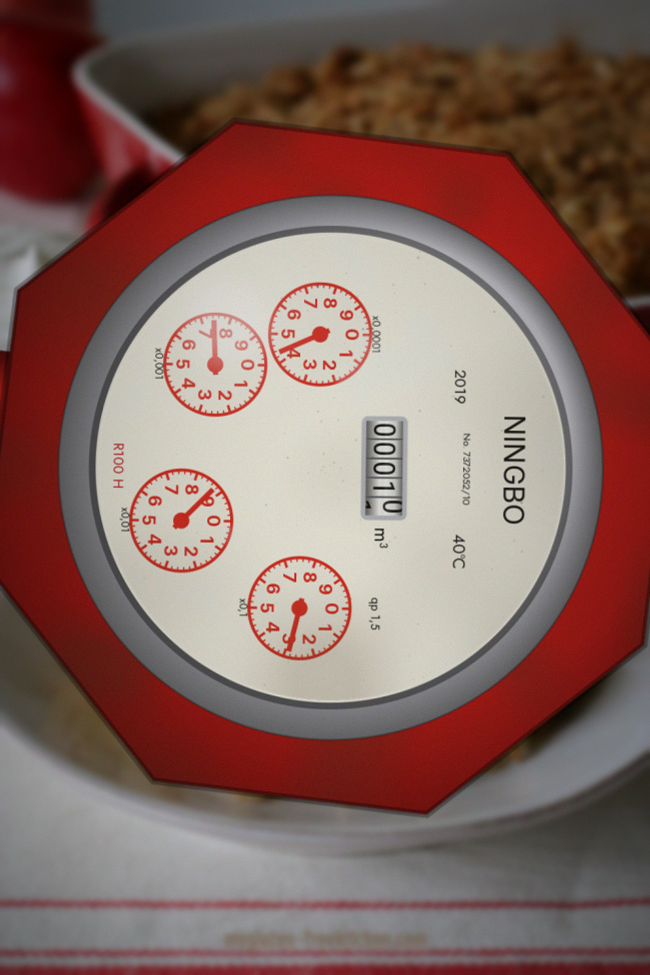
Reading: value=10.2874 unit=m³
